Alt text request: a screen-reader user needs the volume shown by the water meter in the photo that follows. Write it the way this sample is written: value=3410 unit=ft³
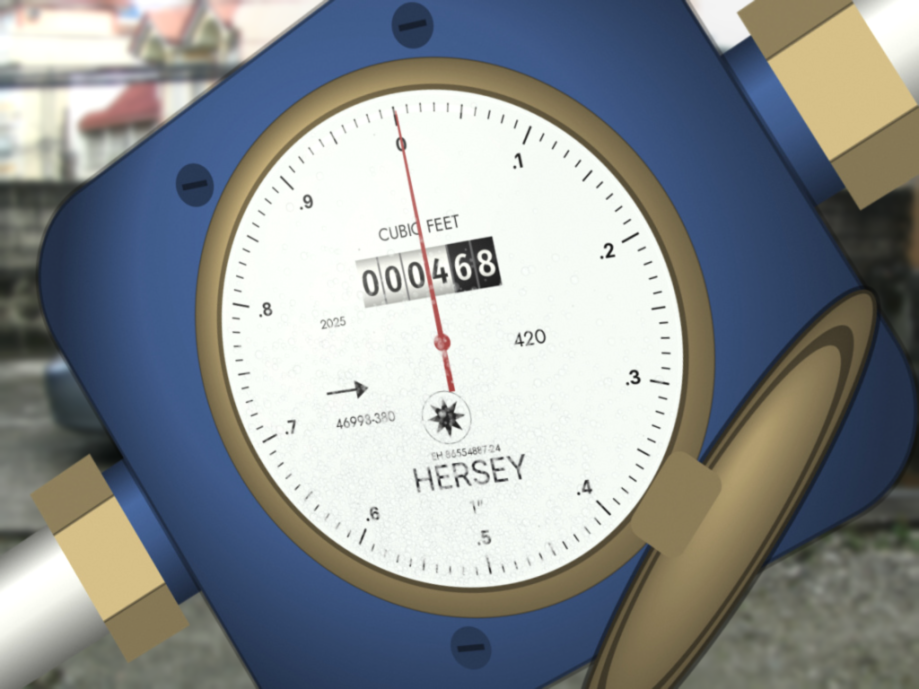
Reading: value=468.00 unit=ft³
